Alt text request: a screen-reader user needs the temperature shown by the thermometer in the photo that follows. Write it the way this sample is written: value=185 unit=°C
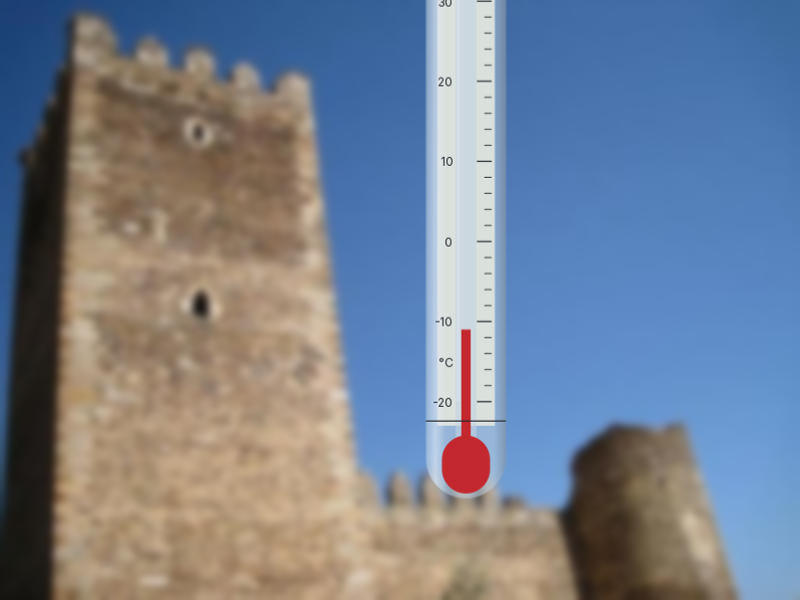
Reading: value=-11 unit=°C
